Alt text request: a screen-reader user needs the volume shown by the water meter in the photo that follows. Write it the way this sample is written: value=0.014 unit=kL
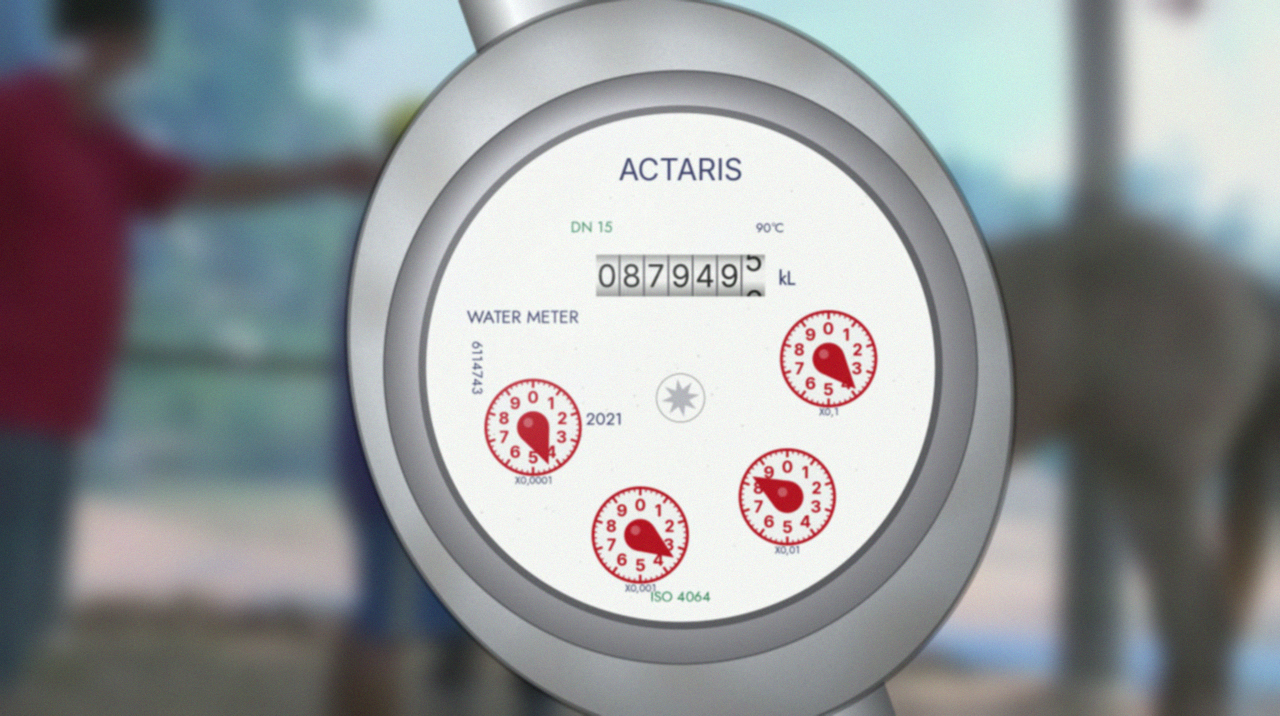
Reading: value=879495.3834 unit=kL
